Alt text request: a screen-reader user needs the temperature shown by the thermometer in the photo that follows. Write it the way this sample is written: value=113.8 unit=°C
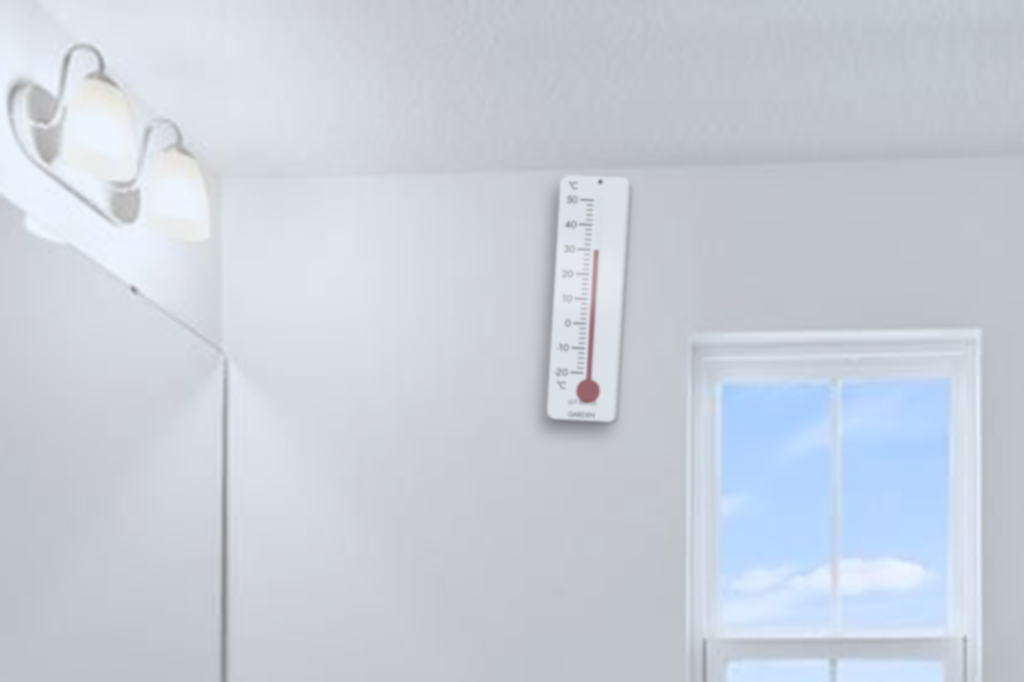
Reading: value=30 unit=°C
